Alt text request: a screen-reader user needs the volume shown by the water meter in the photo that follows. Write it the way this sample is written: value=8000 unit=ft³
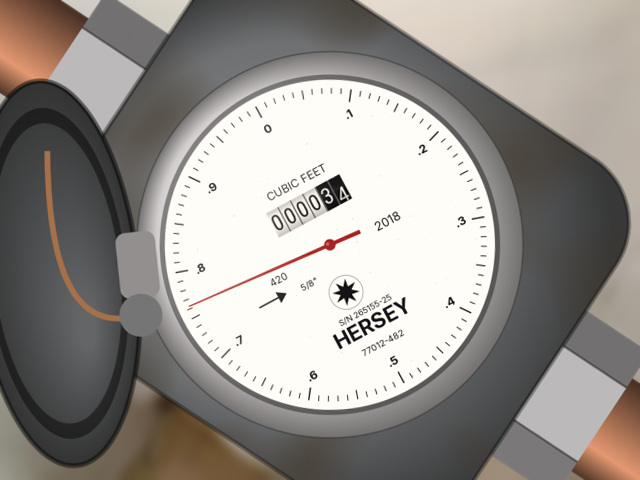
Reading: value=33.76 unit=ft³
